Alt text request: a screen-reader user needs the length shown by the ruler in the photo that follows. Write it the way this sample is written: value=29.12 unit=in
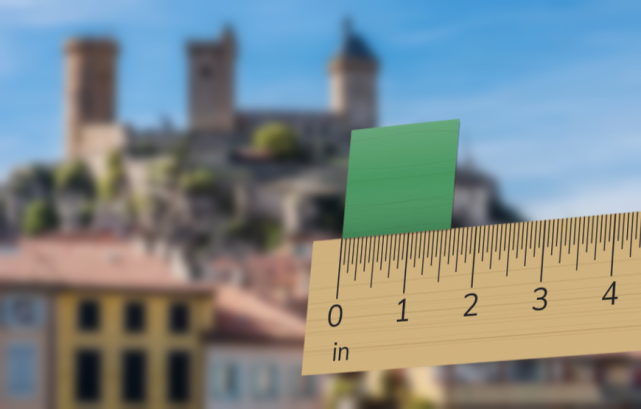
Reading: value=1.625 unit=in
